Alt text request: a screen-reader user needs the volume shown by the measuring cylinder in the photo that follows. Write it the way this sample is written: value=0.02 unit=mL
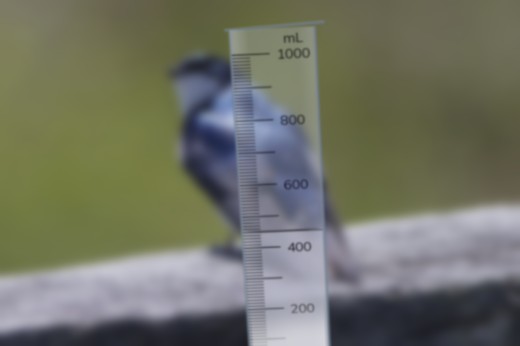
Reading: value=450 unit=mL
